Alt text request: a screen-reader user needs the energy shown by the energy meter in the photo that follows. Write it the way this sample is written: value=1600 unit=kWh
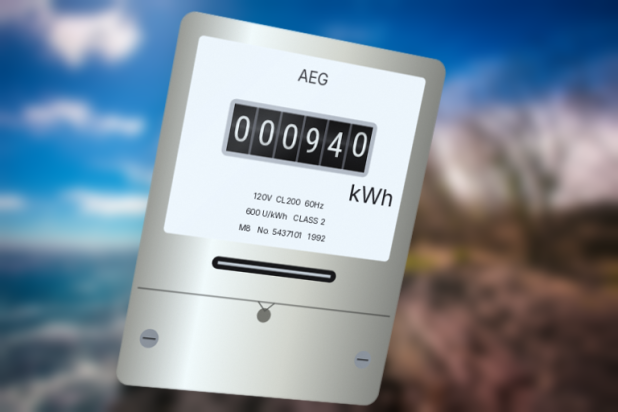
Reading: value=940 unit=kWh
